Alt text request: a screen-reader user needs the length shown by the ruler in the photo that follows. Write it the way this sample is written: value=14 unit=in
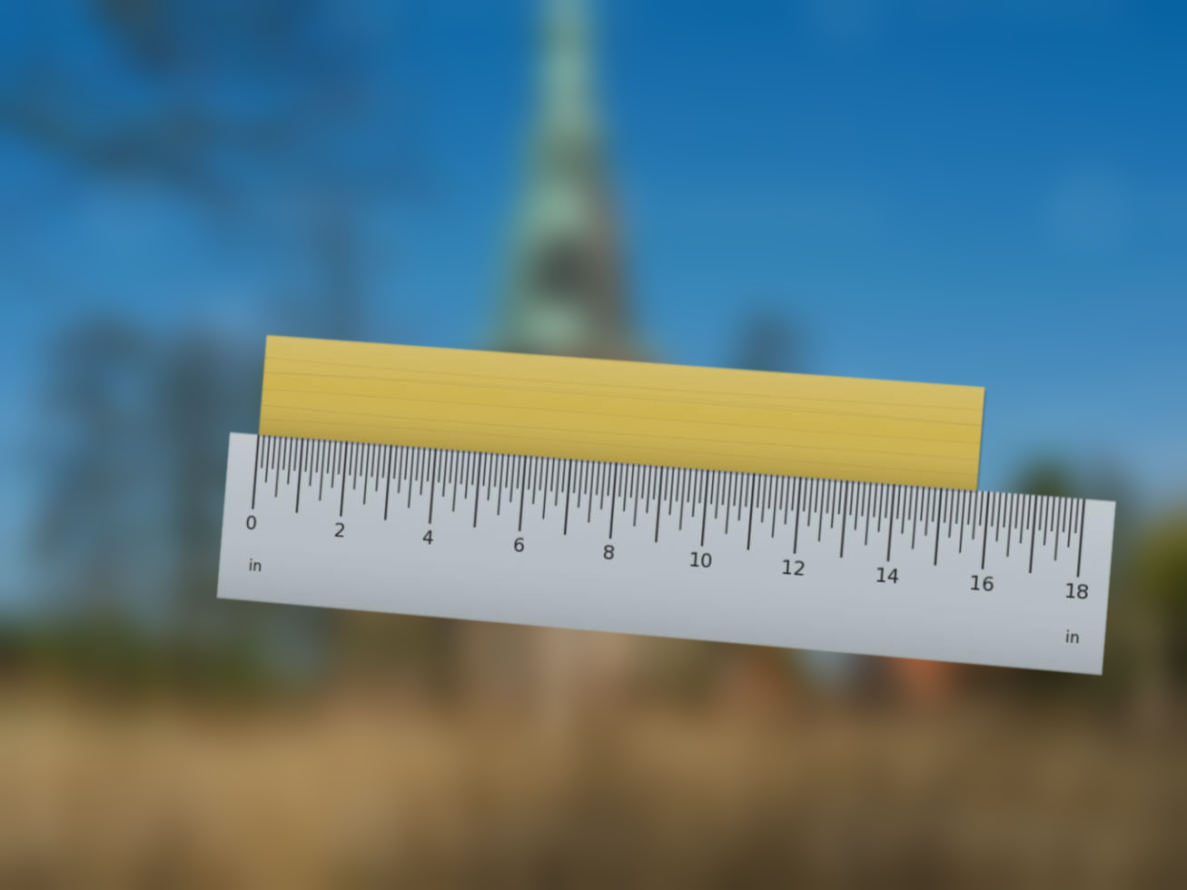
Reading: value=15.75 unit=in
